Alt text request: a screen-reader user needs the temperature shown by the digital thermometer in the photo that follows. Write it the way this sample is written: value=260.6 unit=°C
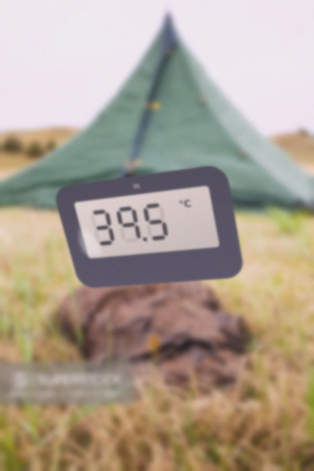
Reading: value=39.5 unit=°C
